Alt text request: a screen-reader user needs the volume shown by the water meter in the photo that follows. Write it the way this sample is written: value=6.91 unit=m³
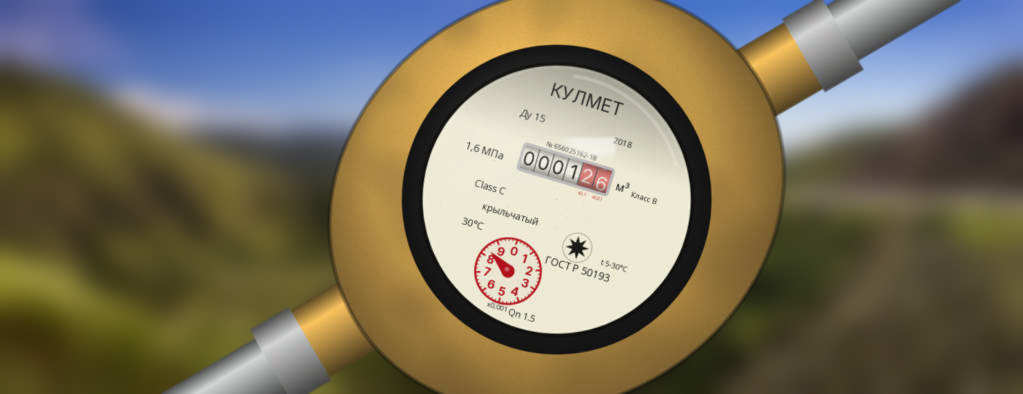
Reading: value=1.258 unit=m³
